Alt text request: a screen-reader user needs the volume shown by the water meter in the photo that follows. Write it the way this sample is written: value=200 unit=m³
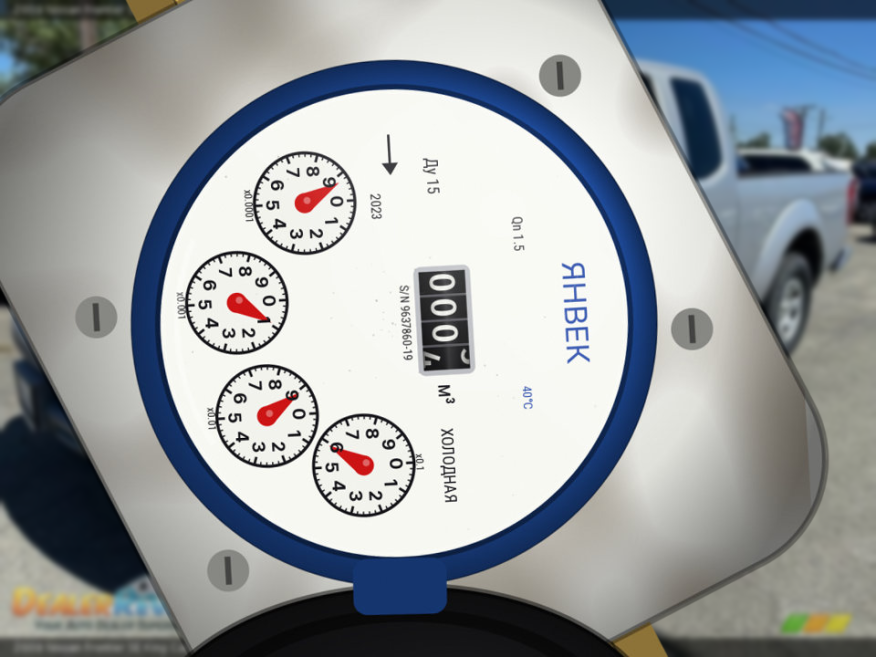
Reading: value=3.5909 unit=m³
